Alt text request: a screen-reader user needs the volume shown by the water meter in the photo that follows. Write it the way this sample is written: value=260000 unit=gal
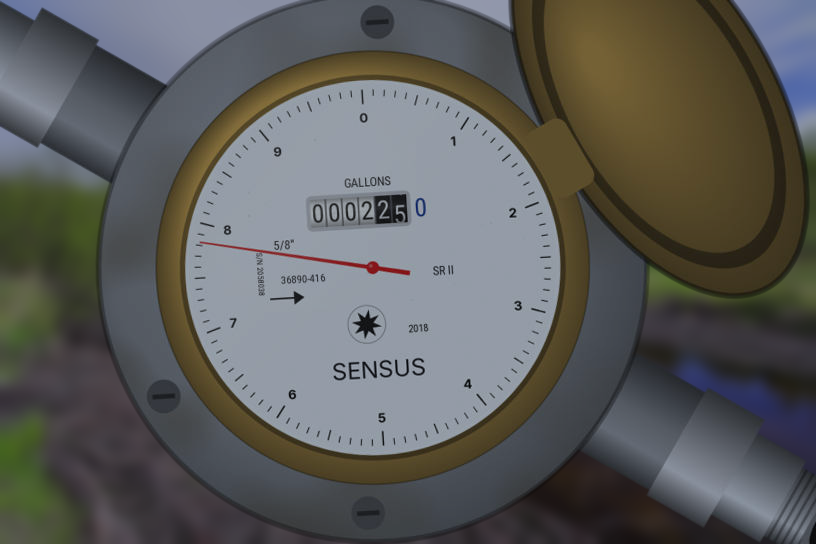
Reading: value=2247.8 unit=gal
